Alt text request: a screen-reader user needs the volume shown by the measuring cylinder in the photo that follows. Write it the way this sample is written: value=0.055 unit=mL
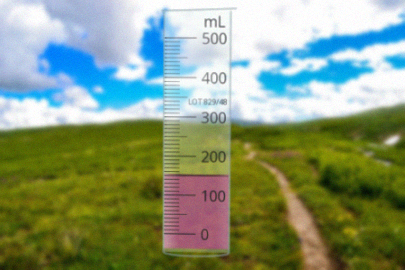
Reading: value=150 unit=mL
